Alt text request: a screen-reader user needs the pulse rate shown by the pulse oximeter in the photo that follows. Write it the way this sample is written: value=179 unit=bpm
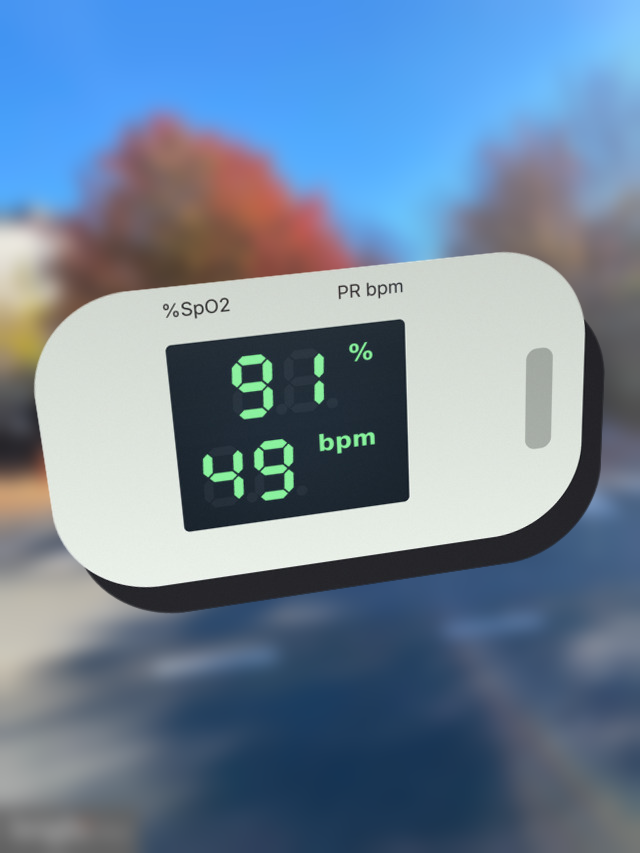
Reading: value=49 unit=bpm
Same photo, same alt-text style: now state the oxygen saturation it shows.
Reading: value=91 unit=%
